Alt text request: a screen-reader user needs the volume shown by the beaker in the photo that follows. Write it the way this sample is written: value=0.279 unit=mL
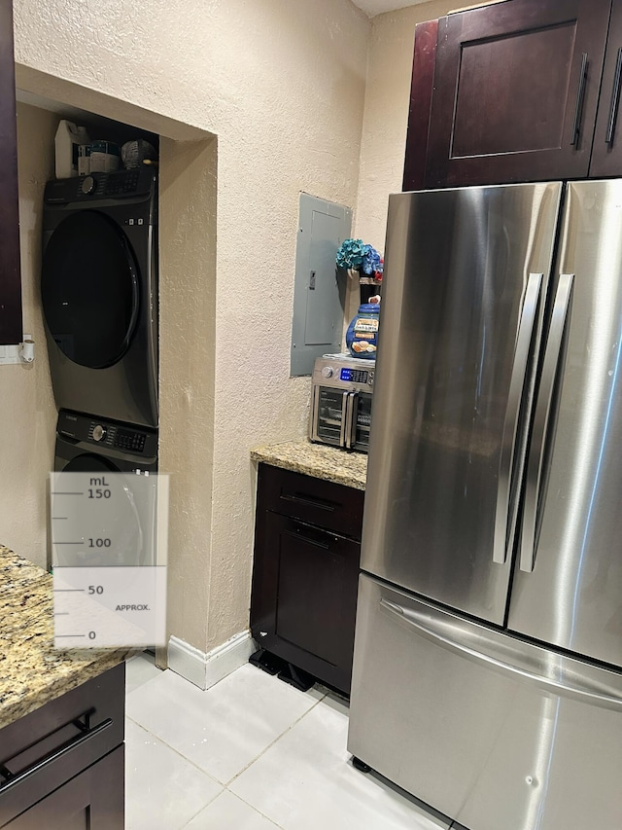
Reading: value=75 unit=mL
